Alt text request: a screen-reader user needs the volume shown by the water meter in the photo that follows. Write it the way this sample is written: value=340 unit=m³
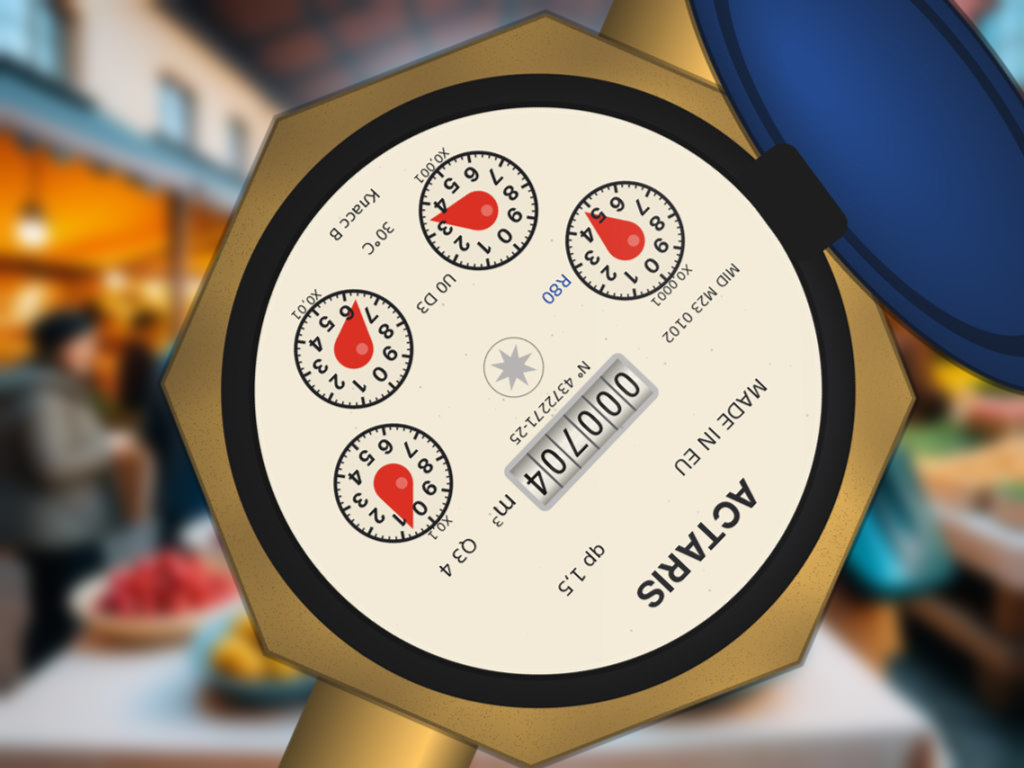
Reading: value=704.0634 unit=m³
